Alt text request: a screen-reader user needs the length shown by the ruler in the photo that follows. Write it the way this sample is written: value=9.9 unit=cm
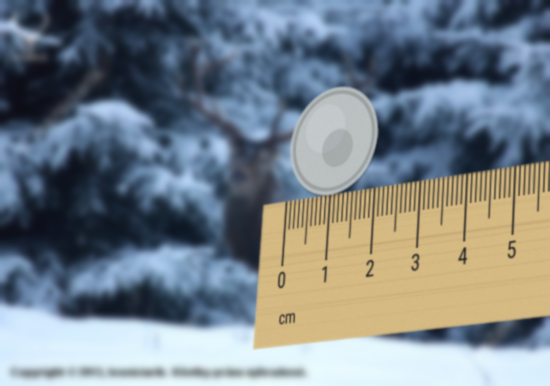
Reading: value=2 unit=cm
